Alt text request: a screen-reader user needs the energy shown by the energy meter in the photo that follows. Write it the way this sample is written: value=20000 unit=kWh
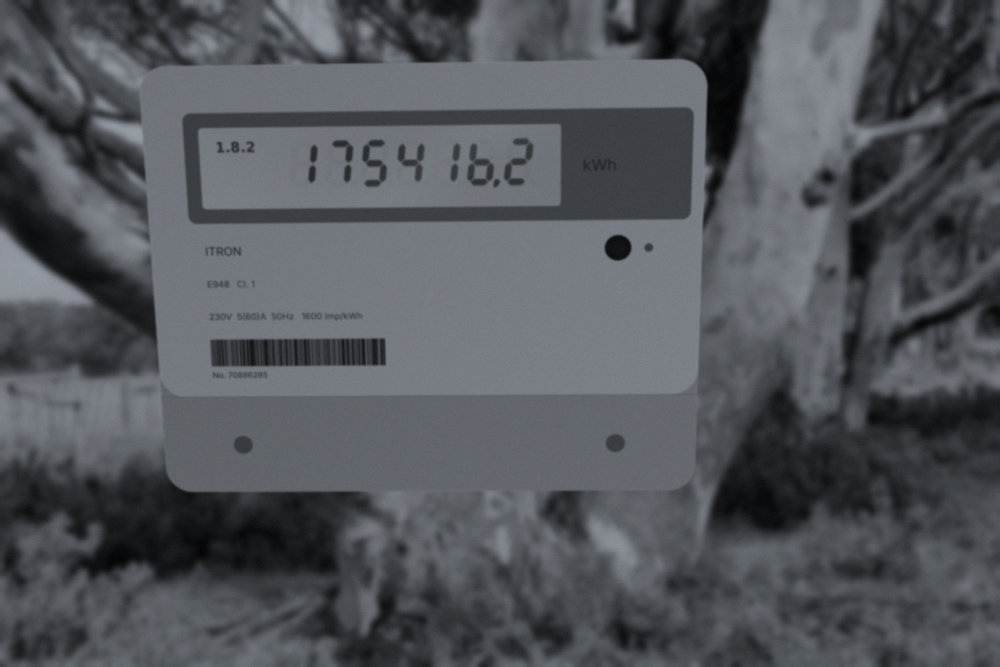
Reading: value=175416.2 unit=kWh
